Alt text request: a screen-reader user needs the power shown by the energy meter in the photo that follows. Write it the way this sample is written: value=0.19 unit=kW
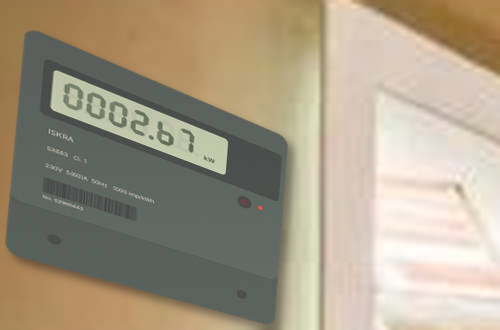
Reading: value=2.67 unit=kW
